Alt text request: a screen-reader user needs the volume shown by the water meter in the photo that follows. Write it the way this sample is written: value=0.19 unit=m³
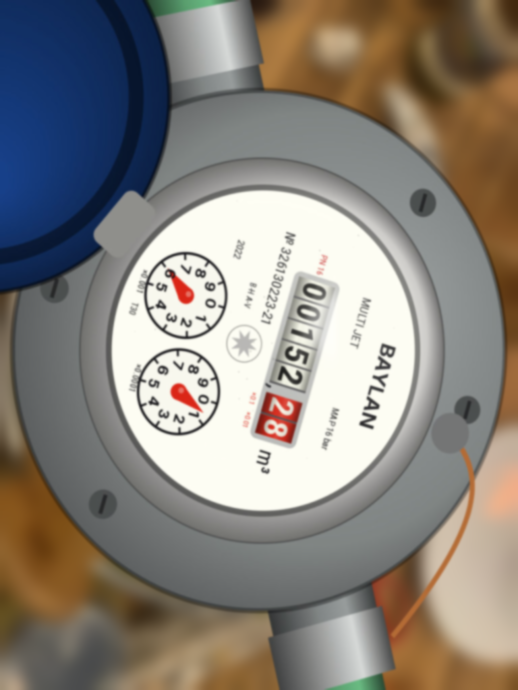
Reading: value=152.2860 unit=m³
